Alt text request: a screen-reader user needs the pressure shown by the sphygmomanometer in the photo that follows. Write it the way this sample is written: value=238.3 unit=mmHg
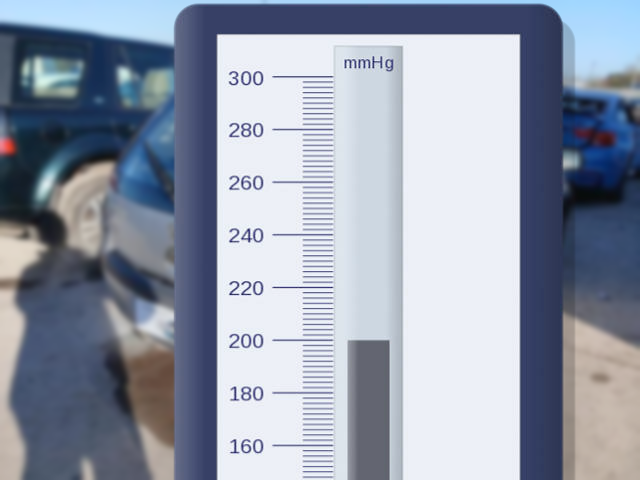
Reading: value=200 unit=mmHg
